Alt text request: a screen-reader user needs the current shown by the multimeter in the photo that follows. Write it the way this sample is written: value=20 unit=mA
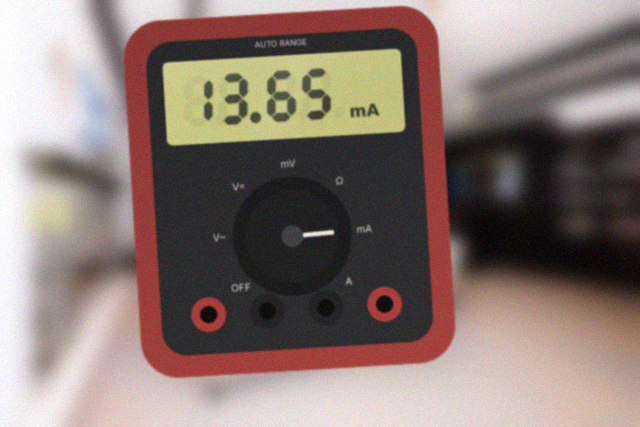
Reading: value=13.65 unit=mA
